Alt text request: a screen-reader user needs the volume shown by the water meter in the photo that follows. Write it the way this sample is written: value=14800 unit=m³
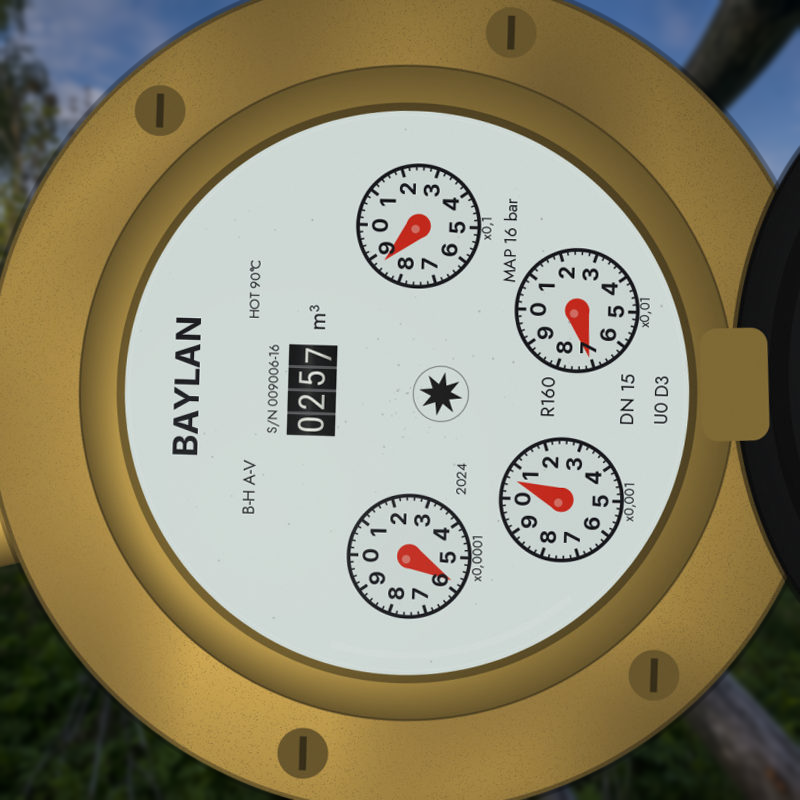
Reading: value=256.8705 unit=m³
